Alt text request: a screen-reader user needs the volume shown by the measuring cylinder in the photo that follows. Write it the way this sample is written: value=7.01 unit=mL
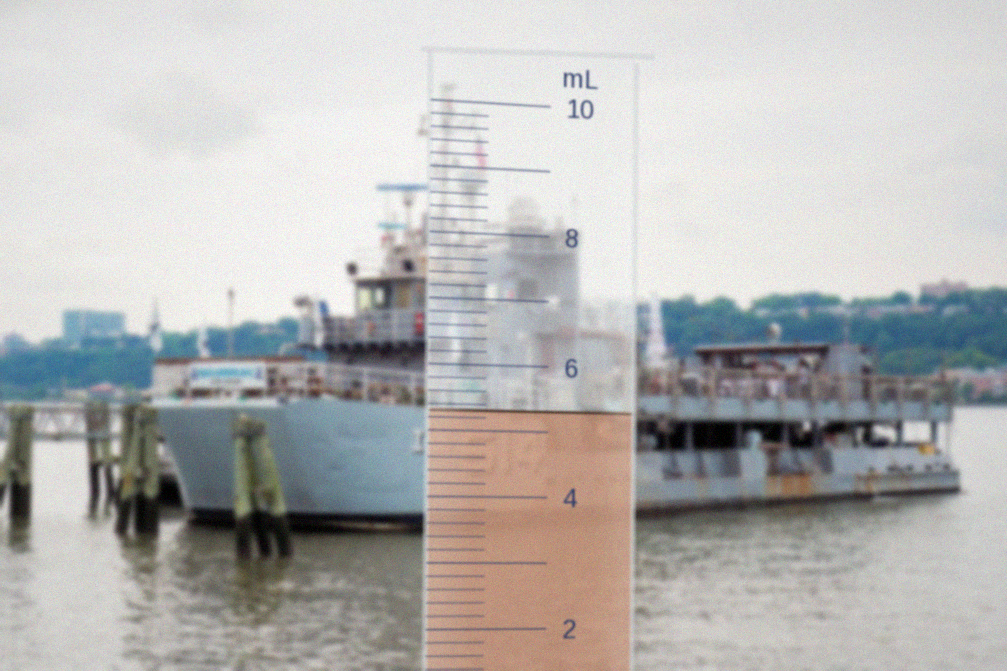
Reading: value=5.3 unit=mL
